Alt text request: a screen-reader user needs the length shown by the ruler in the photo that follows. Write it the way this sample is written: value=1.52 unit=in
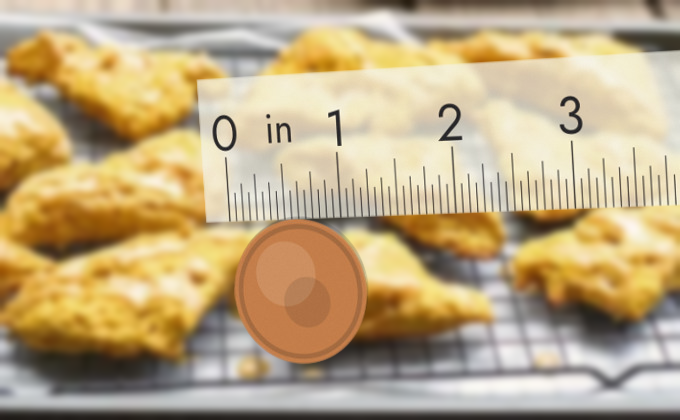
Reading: value=1.1875 unit=in
